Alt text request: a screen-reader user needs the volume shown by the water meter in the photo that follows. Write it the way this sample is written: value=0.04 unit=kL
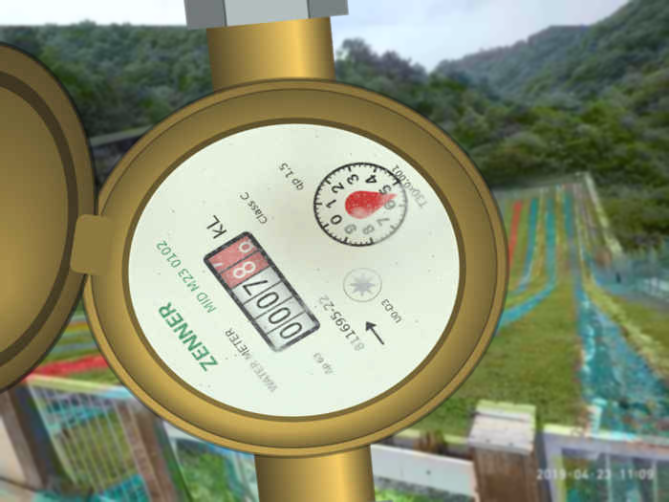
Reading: value=7.875 unit=kL
